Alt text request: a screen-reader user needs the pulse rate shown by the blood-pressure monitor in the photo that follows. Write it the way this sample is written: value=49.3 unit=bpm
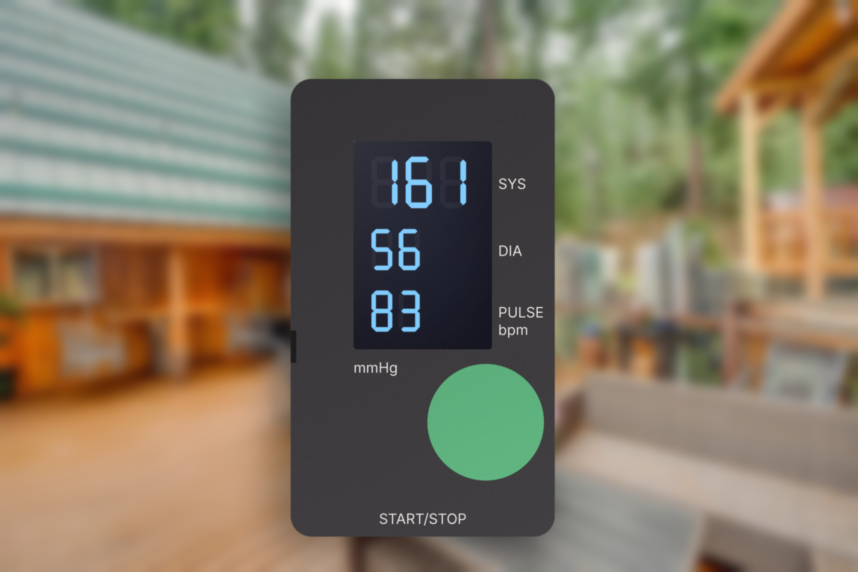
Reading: value=83 unit=bpm
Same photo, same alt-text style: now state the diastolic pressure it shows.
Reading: value=56 unit=mmHg
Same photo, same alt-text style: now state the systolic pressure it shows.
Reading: value=161 unit=mmHg
